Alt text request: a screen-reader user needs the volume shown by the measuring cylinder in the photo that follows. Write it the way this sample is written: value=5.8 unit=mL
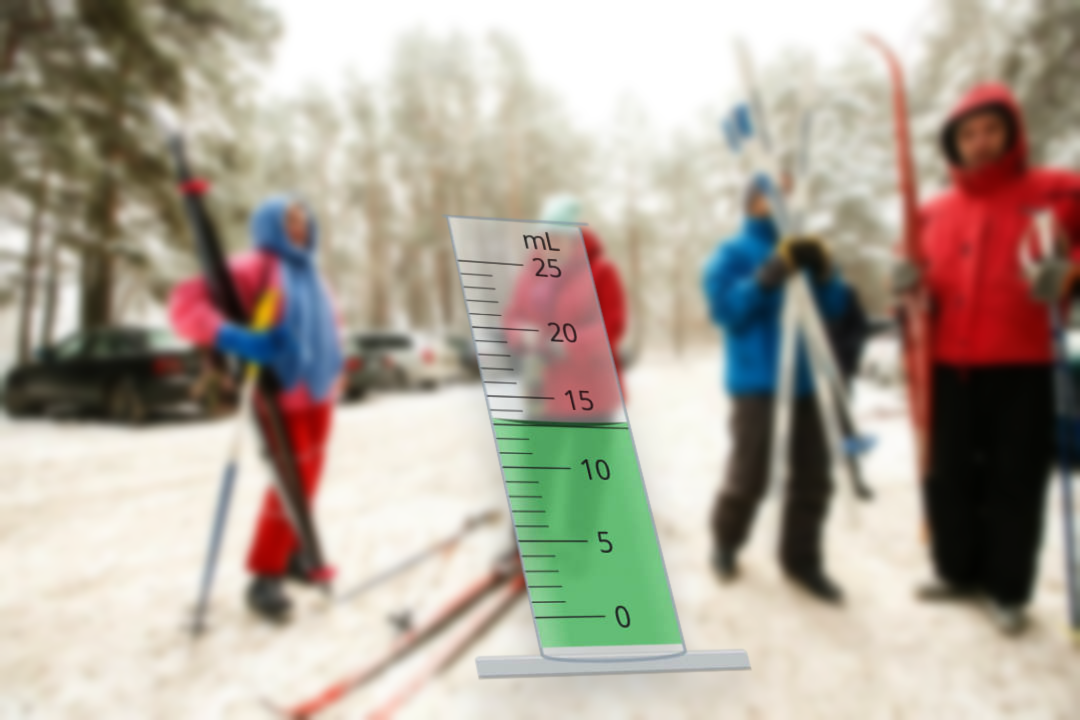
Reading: value=13 unit=mL
